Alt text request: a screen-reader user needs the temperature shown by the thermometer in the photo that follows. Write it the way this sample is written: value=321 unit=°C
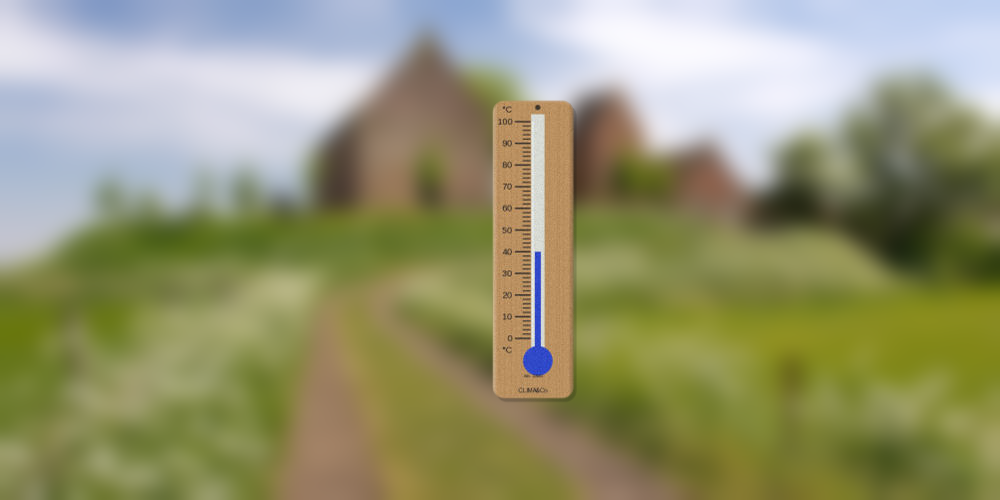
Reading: value=40 unit=°C
